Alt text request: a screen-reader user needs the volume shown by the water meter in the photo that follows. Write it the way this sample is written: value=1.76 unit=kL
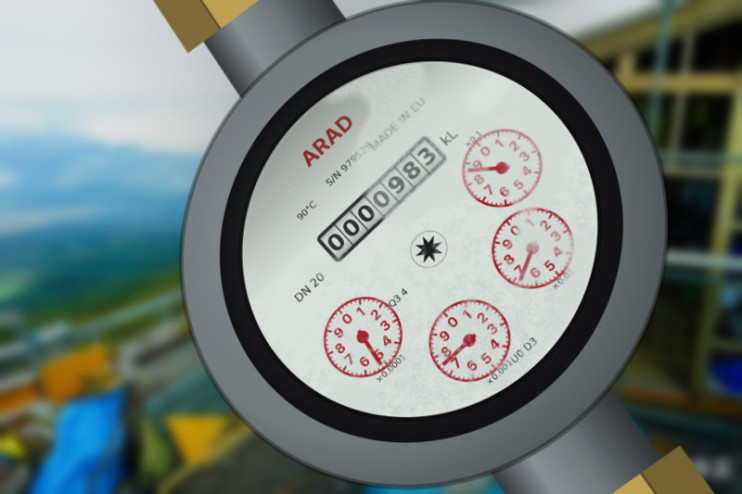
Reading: value=983.8675 unit=kL
